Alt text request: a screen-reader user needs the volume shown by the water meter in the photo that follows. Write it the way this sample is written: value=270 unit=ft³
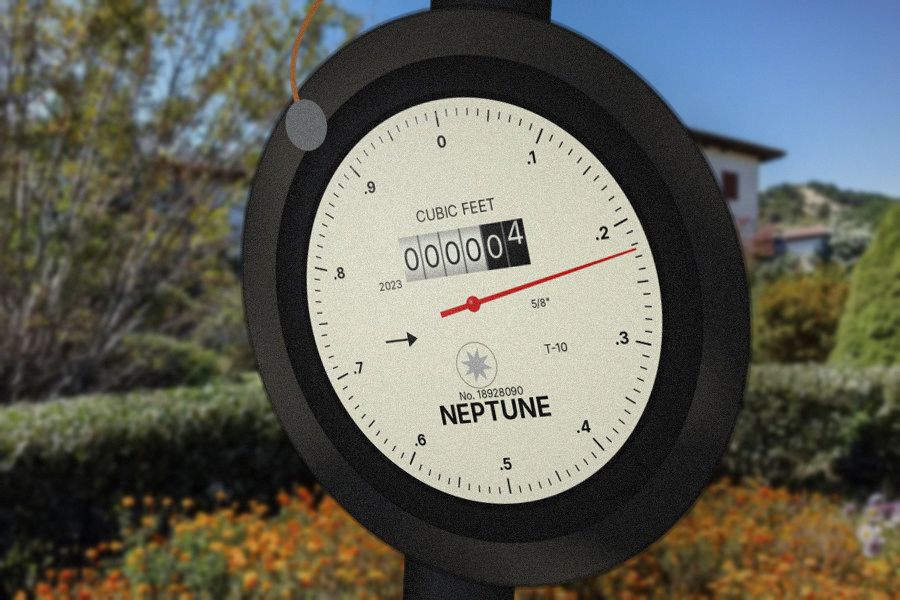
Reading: value=4.22 unit=ft³
